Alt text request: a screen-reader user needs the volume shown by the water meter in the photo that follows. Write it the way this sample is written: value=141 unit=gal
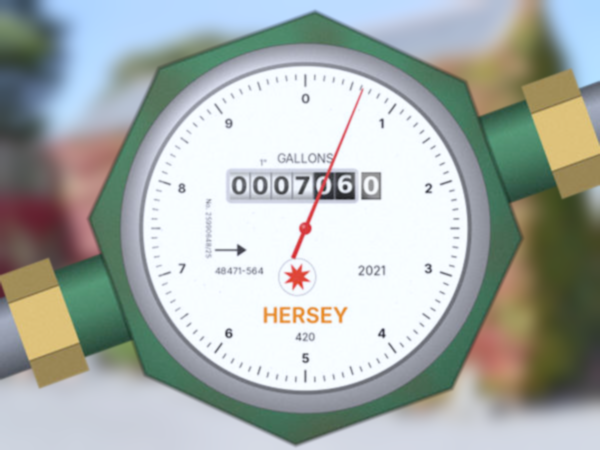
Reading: value=7060.6 unit=gal
